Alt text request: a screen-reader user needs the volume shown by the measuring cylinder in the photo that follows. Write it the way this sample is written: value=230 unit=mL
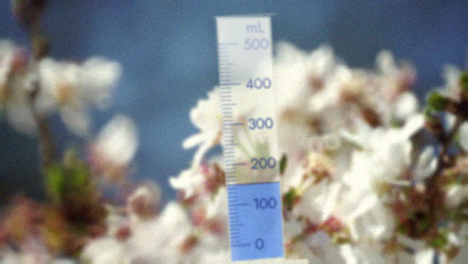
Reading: value=150 unit=mL
